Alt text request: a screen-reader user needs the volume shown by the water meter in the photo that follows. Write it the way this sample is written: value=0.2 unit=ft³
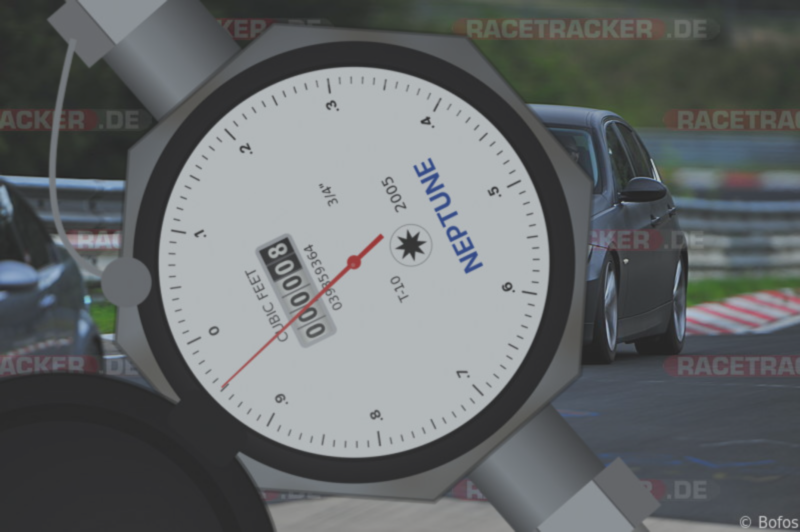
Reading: value=7.95 unit=ft³
